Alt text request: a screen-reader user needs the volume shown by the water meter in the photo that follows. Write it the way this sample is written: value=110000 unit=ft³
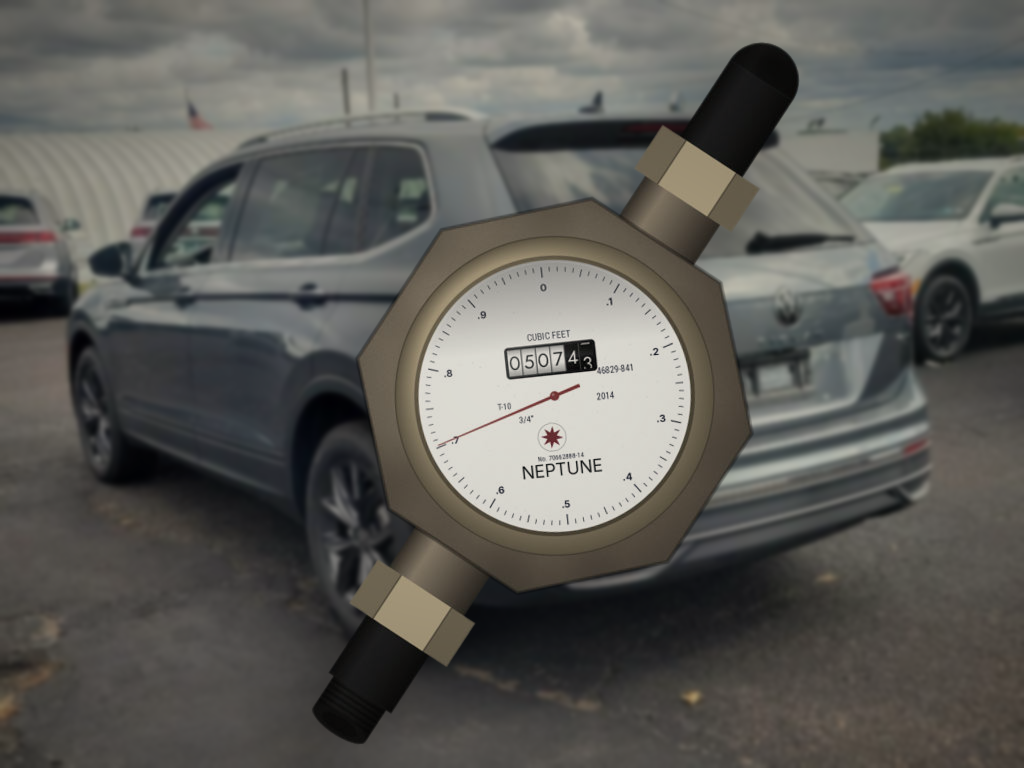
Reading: value=50742.70 unit=ft³
